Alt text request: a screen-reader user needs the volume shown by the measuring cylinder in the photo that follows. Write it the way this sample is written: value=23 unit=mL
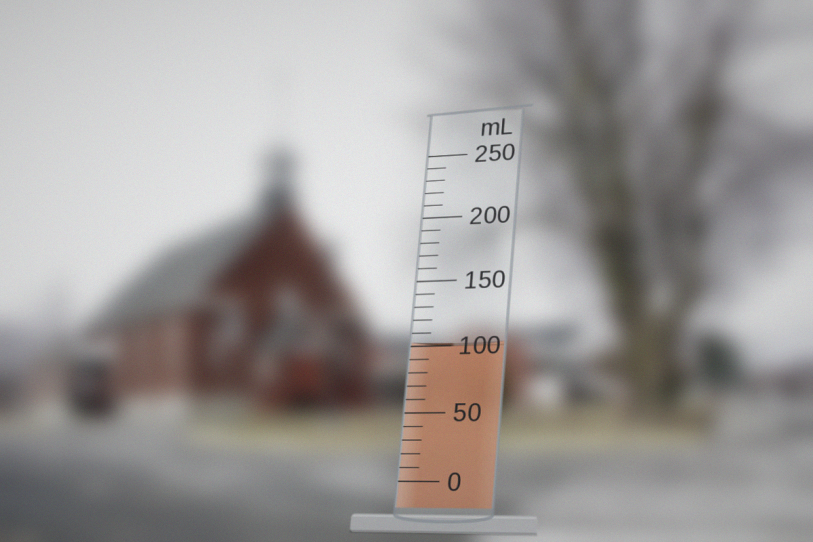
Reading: value=100 unit=mL
